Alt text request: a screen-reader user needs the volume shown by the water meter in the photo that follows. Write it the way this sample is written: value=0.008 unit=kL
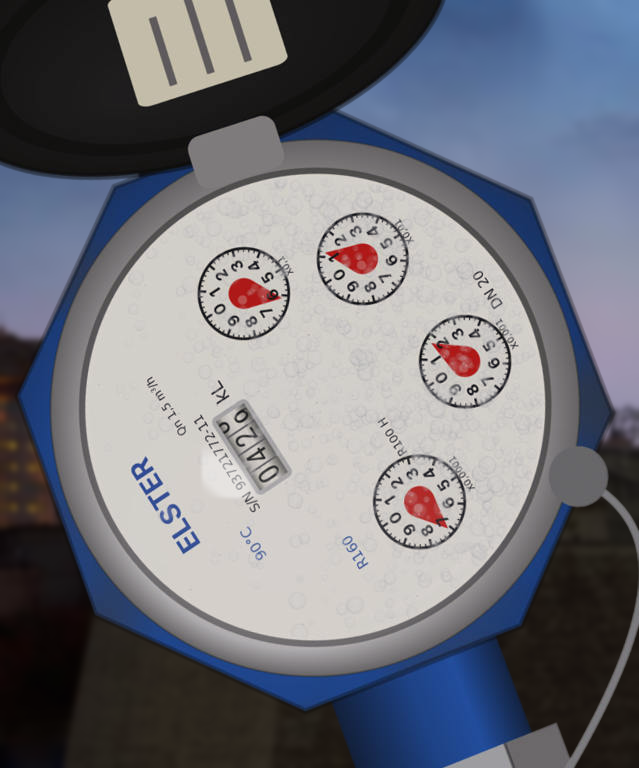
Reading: value=428.6117 unit=kL
